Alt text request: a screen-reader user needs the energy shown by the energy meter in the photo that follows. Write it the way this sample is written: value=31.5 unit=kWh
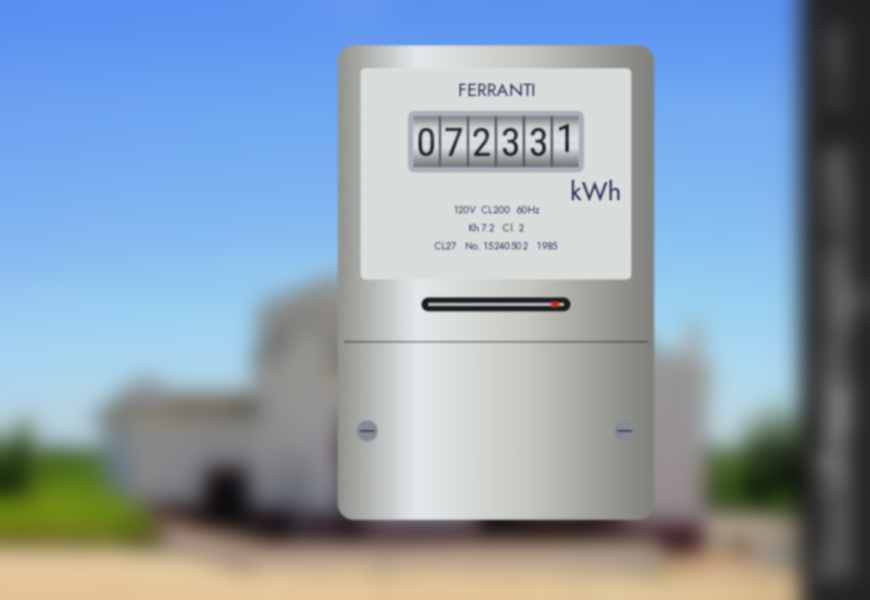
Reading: value=72331 unit=kWh
